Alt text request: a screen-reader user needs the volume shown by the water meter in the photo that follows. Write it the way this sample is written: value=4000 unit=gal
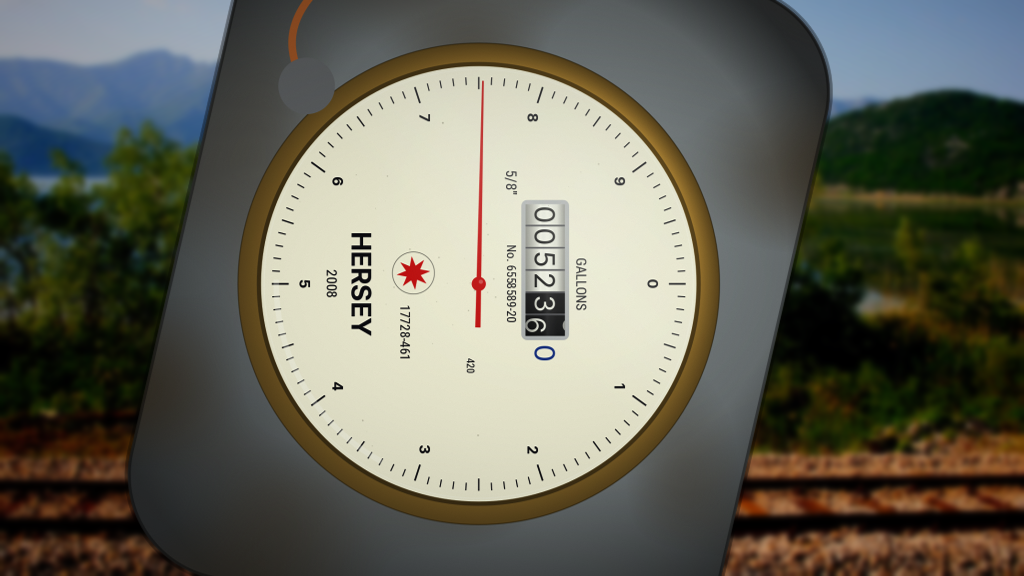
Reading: value=52357.5 unit=gal
